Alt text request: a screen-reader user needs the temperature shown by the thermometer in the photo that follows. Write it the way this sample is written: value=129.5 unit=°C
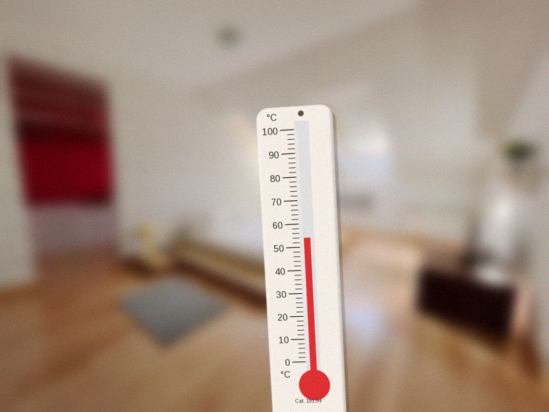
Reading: value=54 unit=°C
